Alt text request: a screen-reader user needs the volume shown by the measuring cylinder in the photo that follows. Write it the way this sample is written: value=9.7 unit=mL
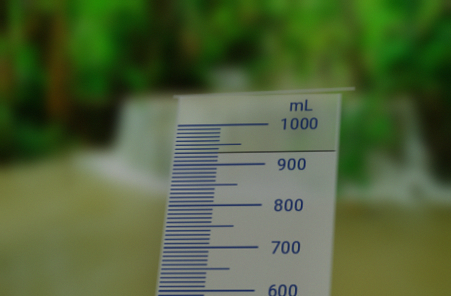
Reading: value=930 unit=mL
